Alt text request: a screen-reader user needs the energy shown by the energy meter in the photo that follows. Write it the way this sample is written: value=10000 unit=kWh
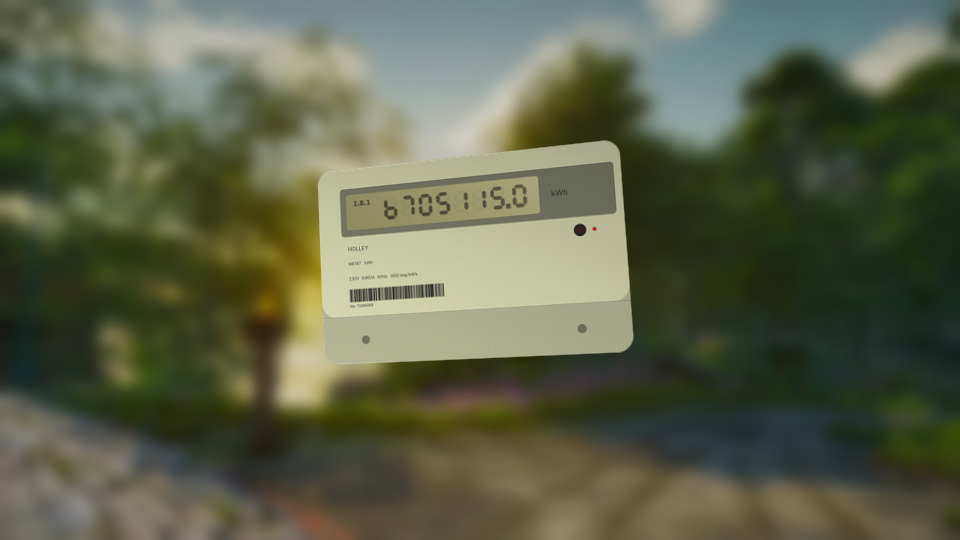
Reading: value=6705115.0 unit=kWh
